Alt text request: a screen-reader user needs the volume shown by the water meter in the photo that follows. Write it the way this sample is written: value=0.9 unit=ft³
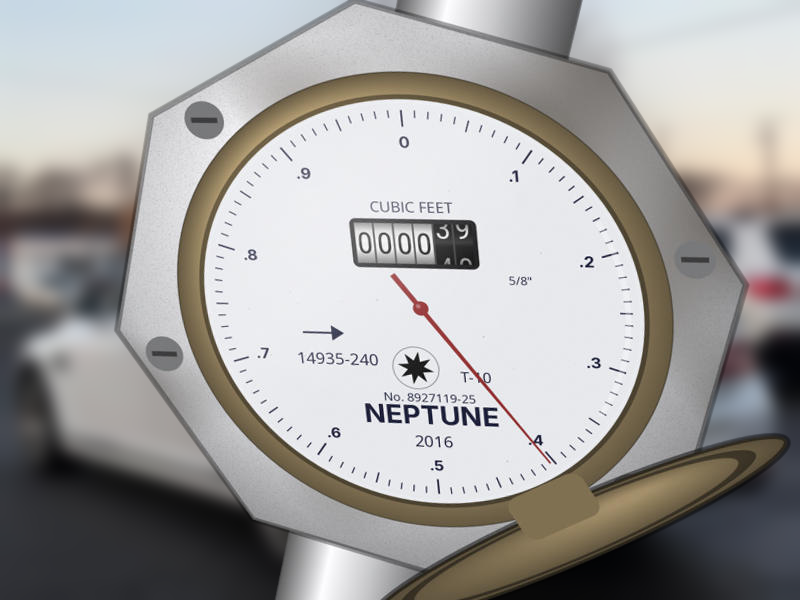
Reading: value=39.40 unit=ft³
